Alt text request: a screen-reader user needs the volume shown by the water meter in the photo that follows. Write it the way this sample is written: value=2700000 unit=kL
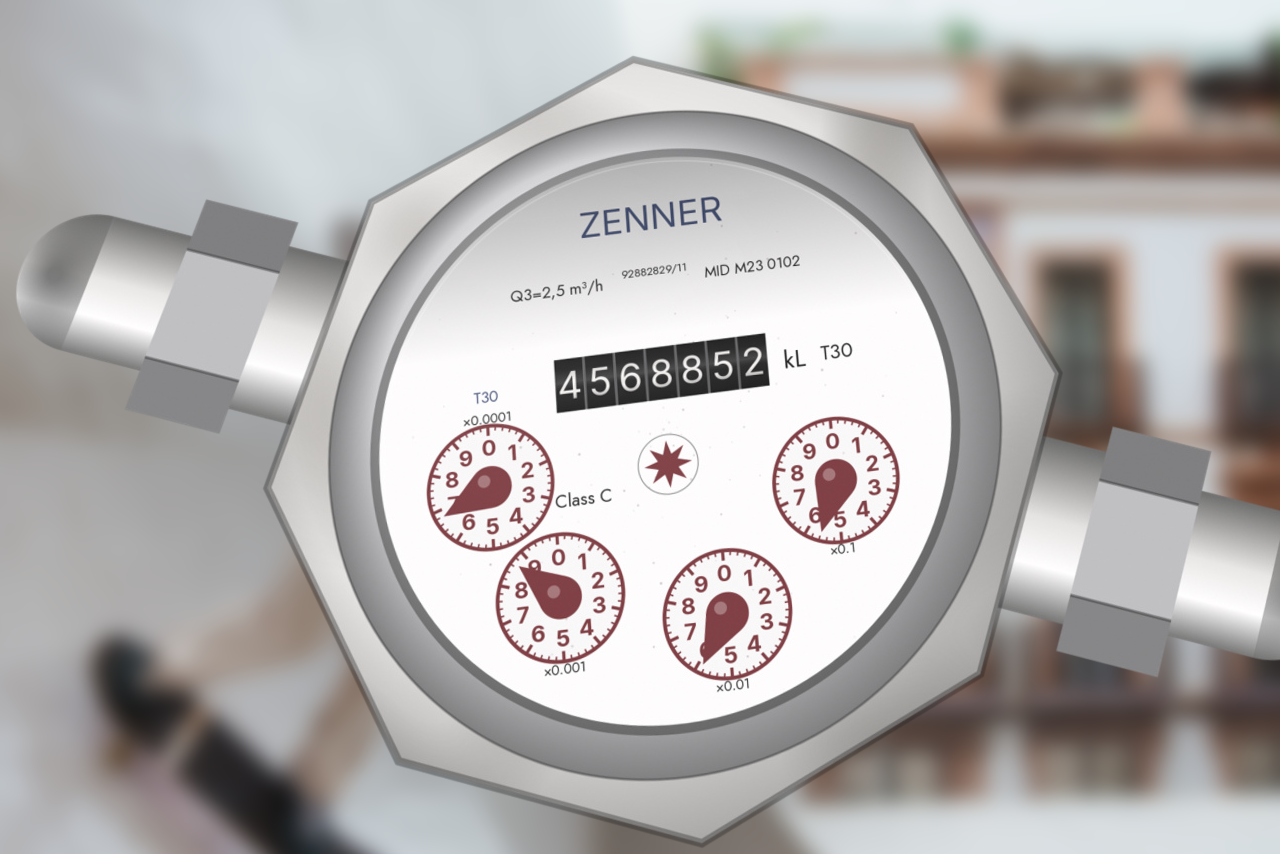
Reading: value=4568852.5586 unit=kL
